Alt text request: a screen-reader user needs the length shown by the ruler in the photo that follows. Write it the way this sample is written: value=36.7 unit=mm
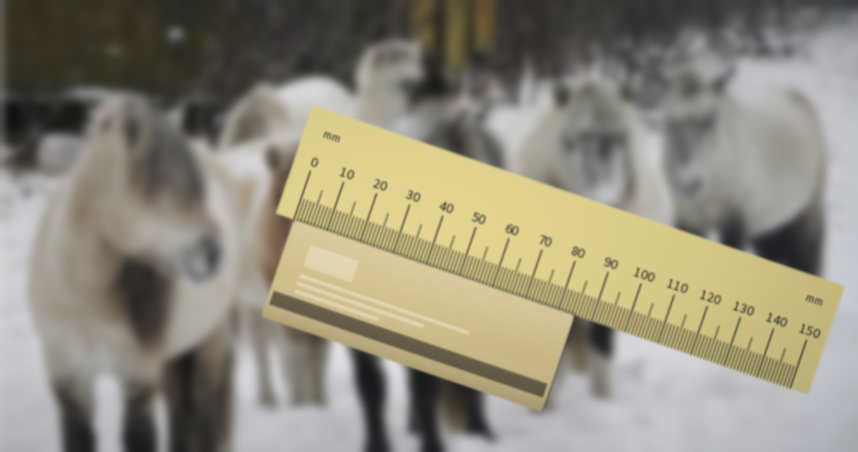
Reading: value=85 unit=mm
